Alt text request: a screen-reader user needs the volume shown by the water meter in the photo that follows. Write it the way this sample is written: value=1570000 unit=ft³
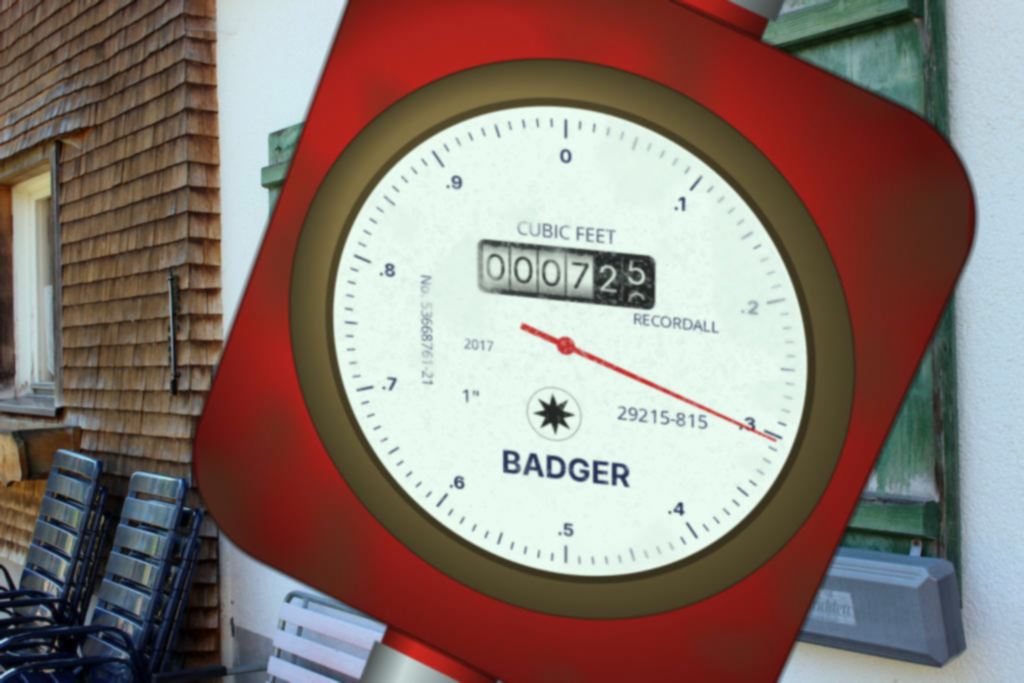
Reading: value=725.30 unit=ft³
